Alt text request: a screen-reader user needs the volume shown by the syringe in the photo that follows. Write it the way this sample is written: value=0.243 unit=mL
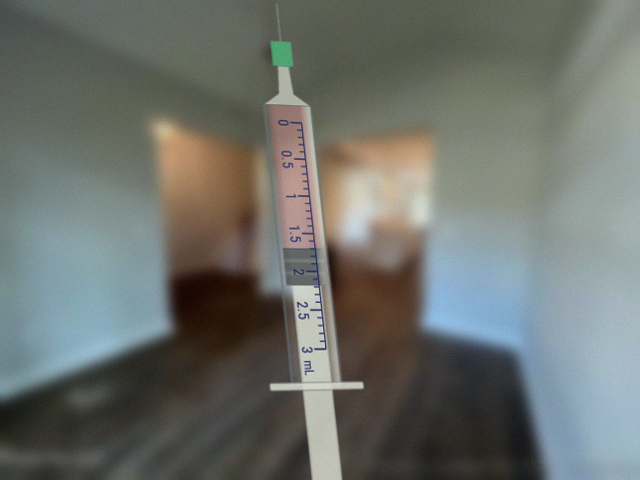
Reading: value=1.7 unit=mL
